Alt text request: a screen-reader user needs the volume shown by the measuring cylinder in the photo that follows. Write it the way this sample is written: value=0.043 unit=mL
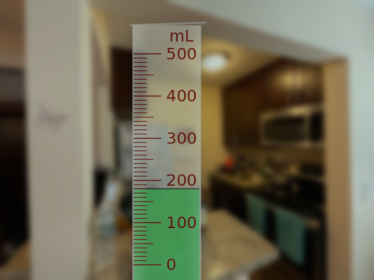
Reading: value=180 unit=mL
